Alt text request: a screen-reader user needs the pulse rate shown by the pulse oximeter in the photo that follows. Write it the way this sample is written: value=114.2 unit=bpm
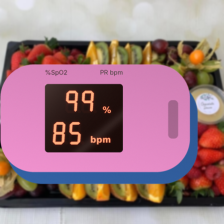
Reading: value=85 unit=bpm
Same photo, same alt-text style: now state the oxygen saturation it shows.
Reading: value=99 unit=%
